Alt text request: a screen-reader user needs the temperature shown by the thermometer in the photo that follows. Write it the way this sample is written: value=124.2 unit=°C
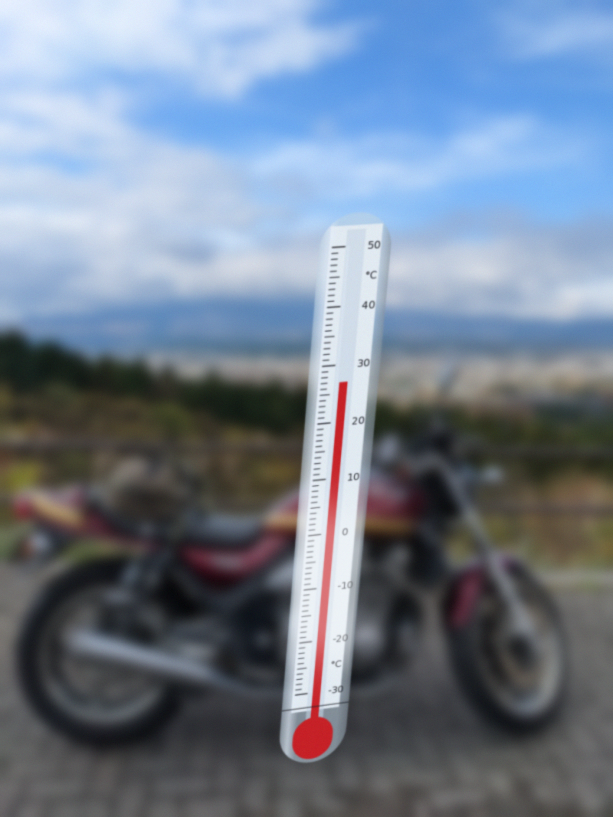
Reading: value=27 unit=°C
